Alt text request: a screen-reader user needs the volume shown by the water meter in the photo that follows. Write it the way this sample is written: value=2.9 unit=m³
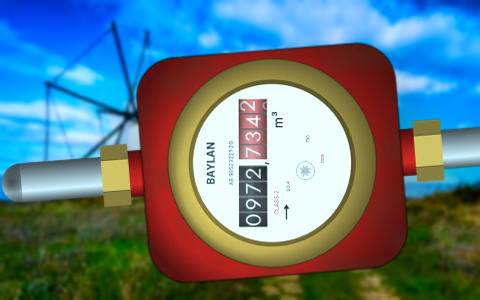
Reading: value=972.7342 unit=m³
